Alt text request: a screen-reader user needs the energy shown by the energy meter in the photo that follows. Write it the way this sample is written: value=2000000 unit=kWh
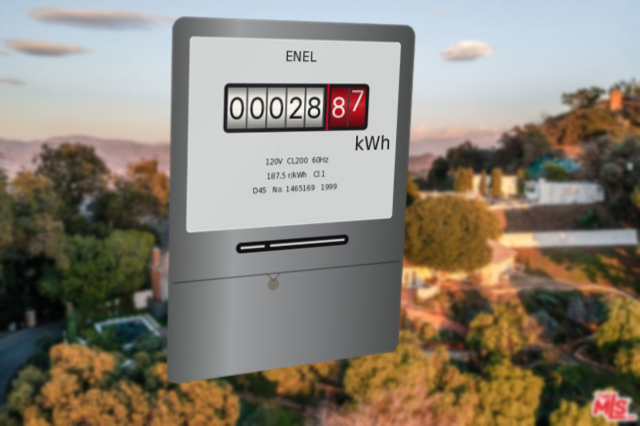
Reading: value=28.87 unit=kWh
